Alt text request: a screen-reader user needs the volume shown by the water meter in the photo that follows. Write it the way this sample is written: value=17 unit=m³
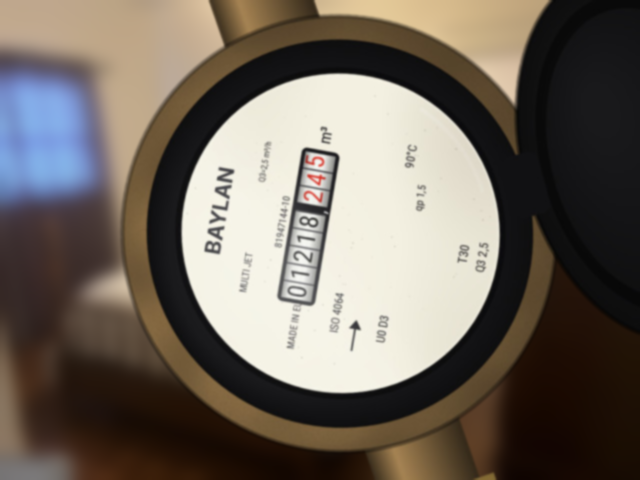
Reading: value=1218.245 unit=m³
